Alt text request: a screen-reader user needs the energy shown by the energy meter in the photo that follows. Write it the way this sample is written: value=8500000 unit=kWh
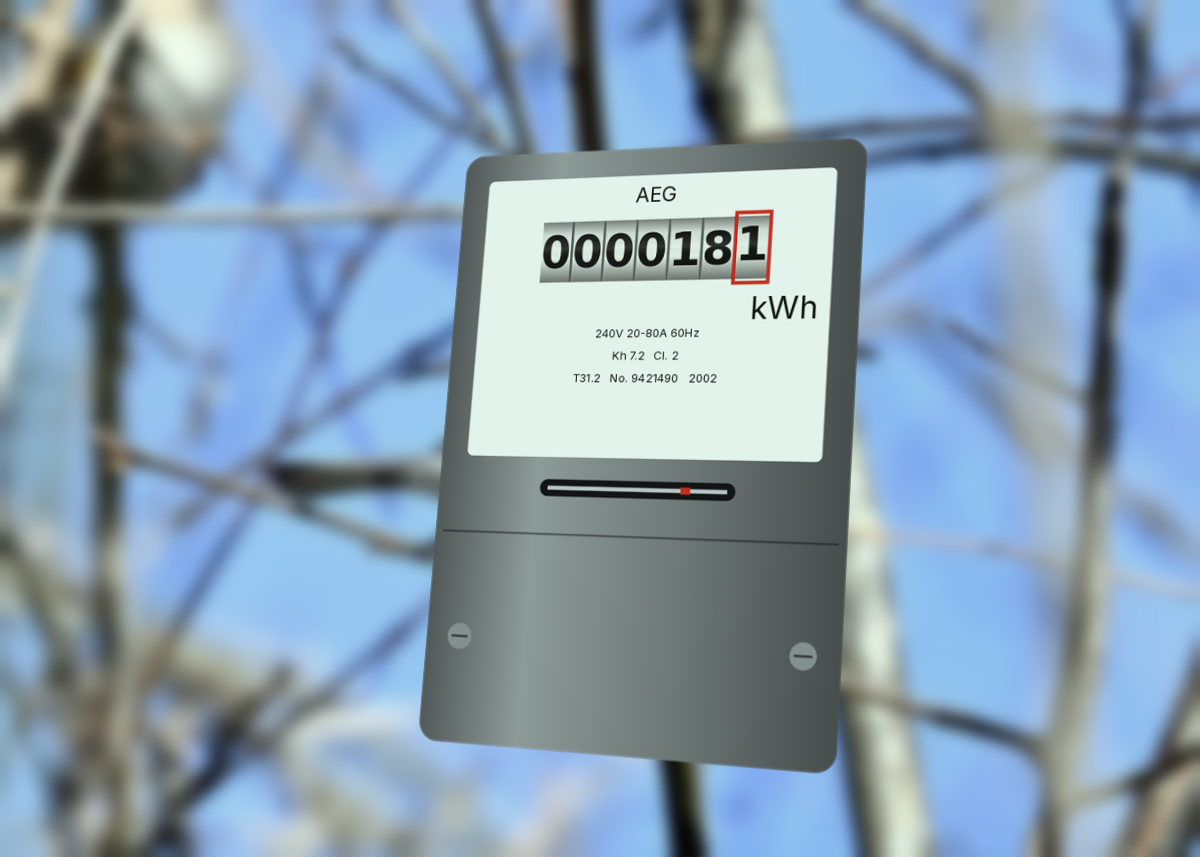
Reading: value=18.1 unit=kWh
